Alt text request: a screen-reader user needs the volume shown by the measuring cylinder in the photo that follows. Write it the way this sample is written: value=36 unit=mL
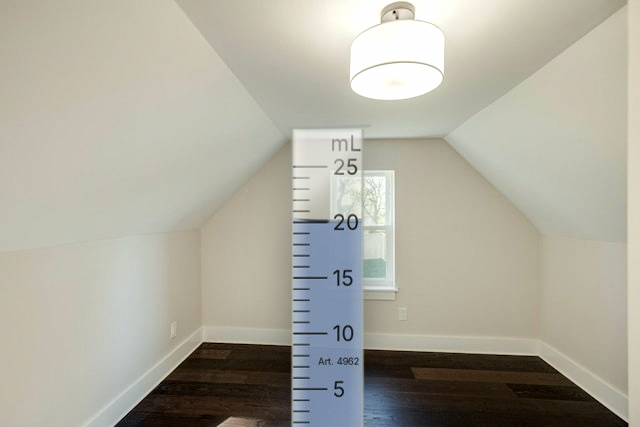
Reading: value=20 unit=mL
